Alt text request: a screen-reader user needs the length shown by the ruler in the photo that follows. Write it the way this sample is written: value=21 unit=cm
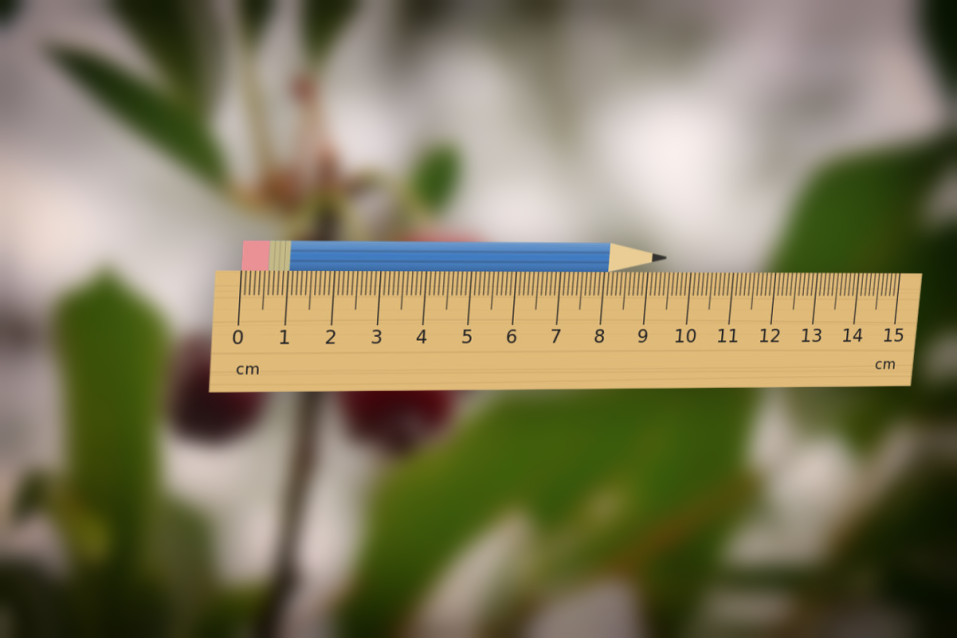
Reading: value=9.4 unit=cm
